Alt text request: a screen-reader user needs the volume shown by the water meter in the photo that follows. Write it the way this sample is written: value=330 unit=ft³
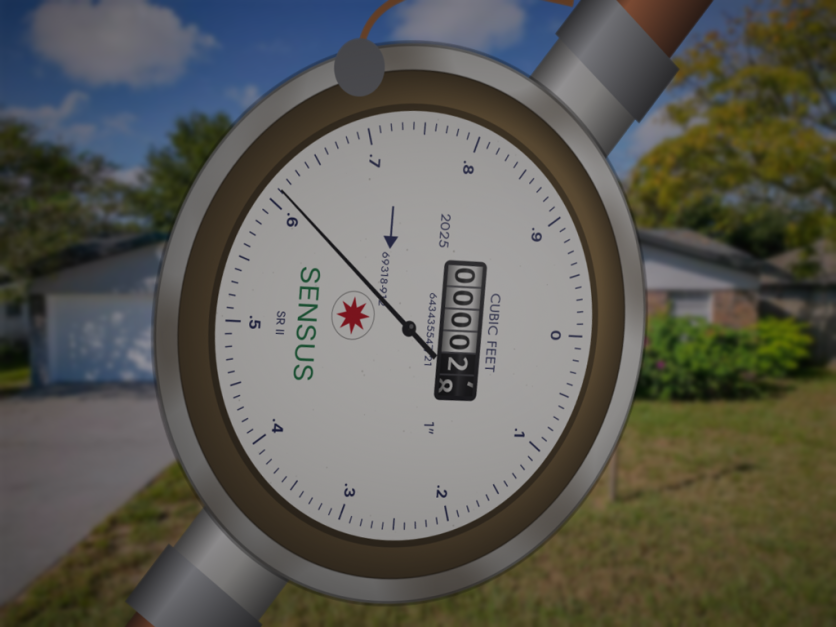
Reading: value=27.61 unit=ft³
